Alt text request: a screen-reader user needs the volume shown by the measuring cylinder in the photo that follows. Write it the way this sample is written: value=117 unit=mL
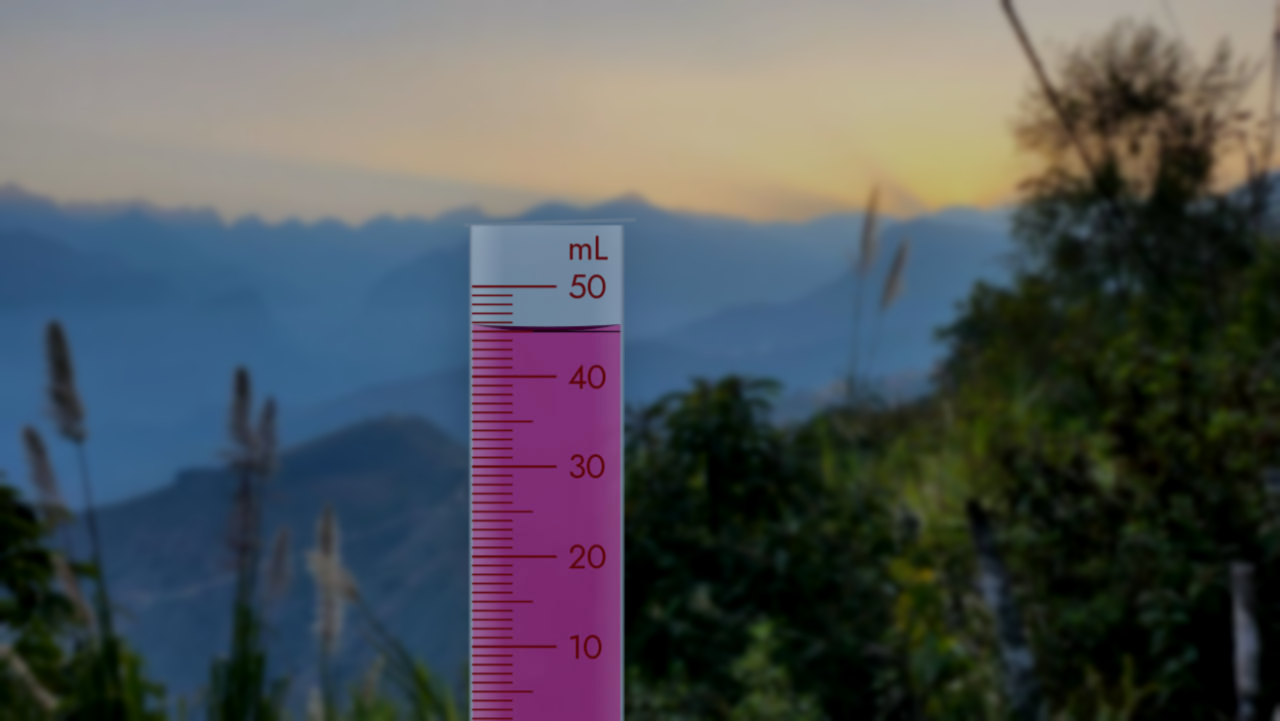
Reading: value=45 unit=mL
